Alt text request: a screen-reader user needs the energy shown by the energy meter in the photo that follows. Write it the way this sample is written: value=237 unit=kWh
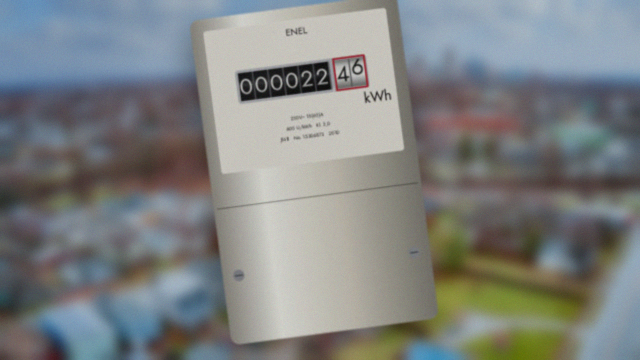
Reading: value=22.46 unit=kWh
